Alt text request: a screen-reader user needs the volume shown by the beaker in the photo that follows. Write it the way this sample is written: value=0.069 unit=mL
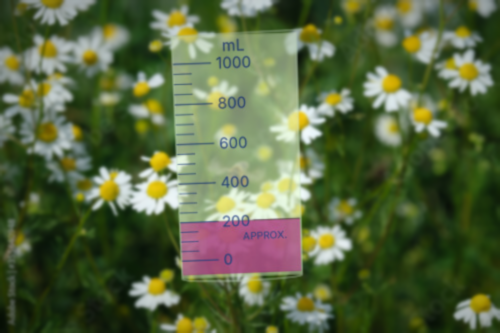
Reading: value=200 unit=mL
